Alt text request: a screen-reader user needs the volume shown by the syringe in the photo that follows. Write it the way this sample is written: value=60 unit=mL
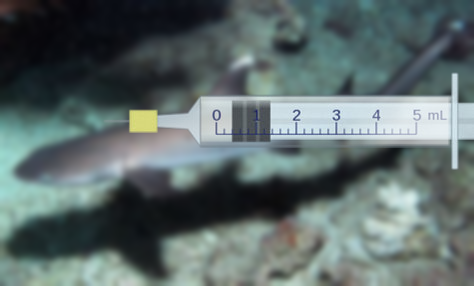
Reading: value=0.4 unit=mL
